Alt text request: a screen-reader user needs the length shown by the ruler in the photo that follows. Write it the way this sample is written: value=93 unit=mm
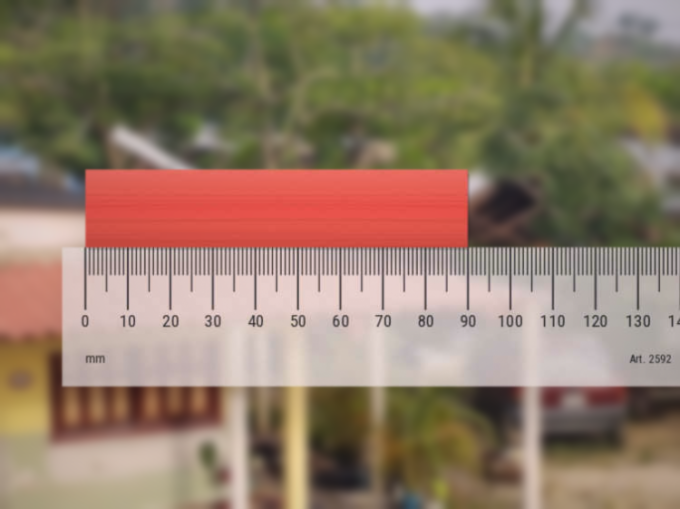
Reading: value=90 unit=mm
